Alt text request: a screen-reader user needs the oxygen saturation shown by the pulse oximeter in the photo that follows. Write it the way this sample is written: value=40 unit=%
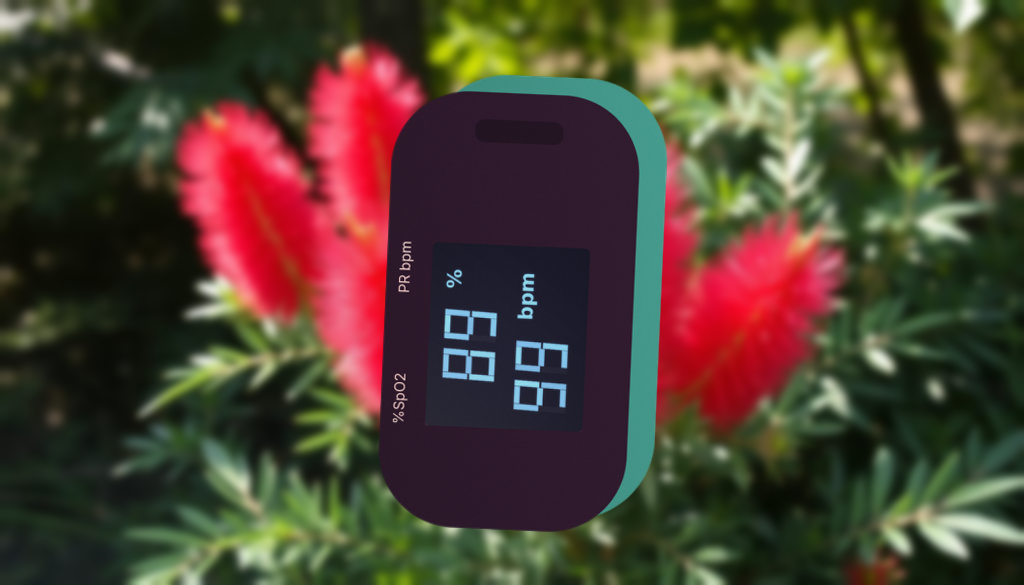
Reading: value=89 unit=%
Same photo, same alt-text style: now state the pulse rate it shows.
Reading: value=99 unit=bpm
